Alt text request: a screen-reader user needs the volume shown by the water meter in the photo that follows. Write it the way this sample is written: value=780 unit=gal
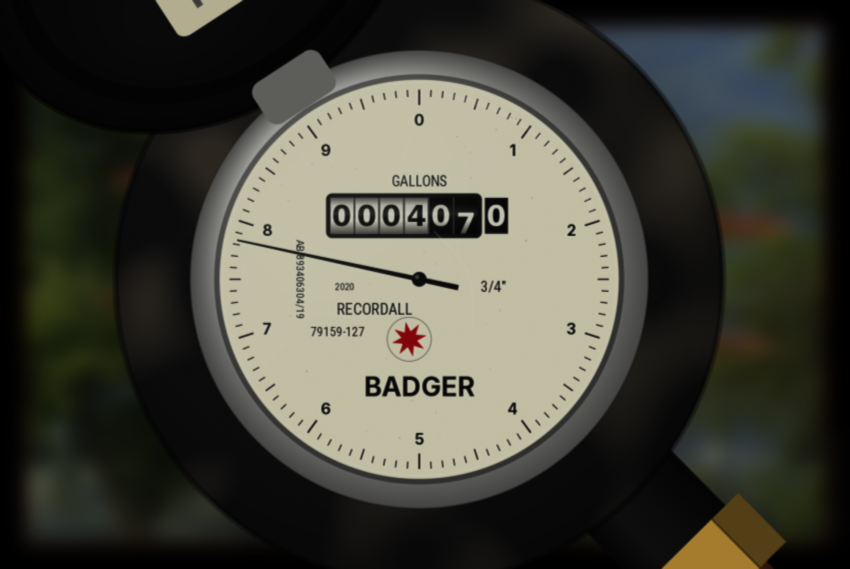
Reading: value=4067.8 unit=gal
